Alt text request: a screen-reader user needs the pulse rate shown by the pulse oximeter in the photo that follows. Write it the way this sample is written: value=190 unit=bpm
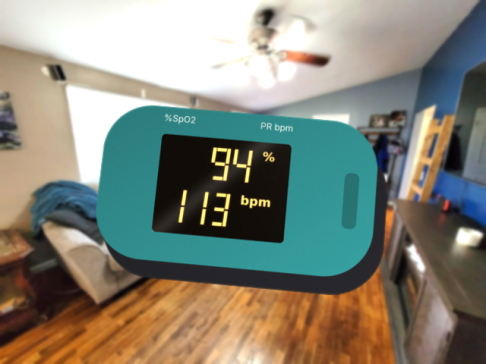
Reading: value=113 unit=bpm
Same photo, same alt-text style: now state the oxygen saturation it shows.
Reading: value=94 unit=%
